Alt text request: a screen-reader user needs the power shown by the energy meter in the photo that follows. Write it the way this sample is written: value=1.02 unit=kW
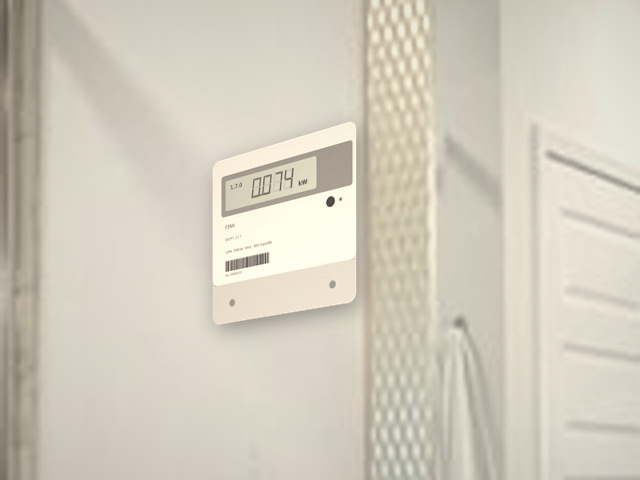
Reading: value=0.074 unit=kW
